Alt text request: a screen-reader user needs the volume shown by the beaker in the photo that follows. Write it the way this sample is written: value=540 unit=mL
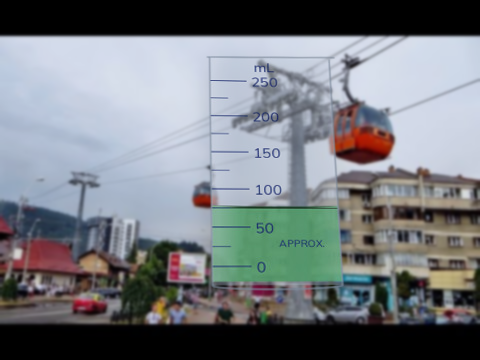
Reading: value=75 unit=mL
